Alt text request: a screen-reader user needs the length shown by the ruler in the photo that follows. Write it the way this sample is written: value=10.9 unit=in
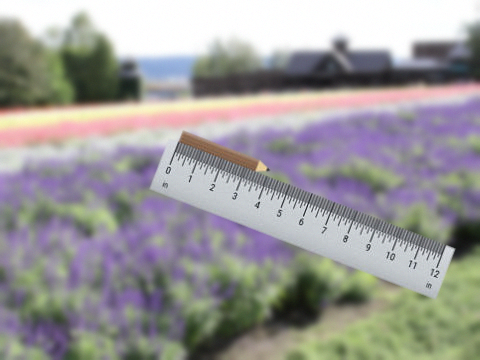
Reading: value=4 unit=in
